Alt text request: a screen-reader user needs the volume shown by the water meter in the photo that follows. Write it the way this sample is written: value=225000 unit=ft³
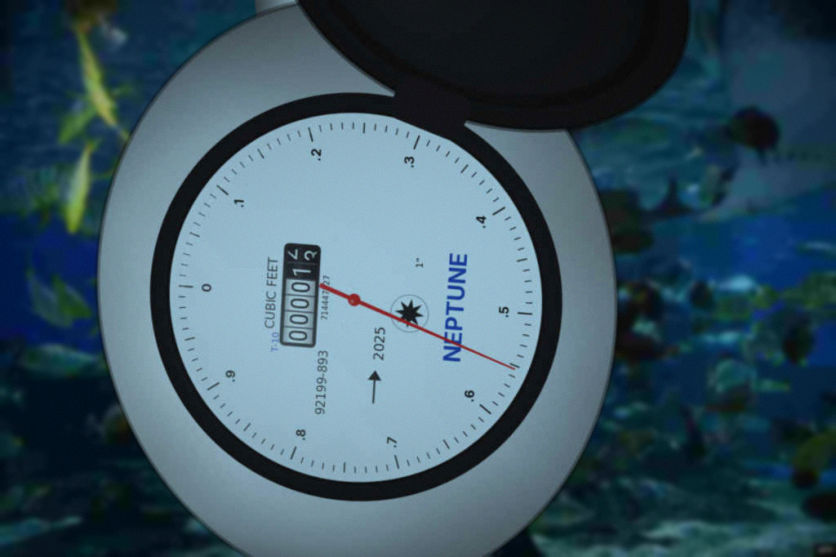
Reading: value=12.55 unit=ft³
